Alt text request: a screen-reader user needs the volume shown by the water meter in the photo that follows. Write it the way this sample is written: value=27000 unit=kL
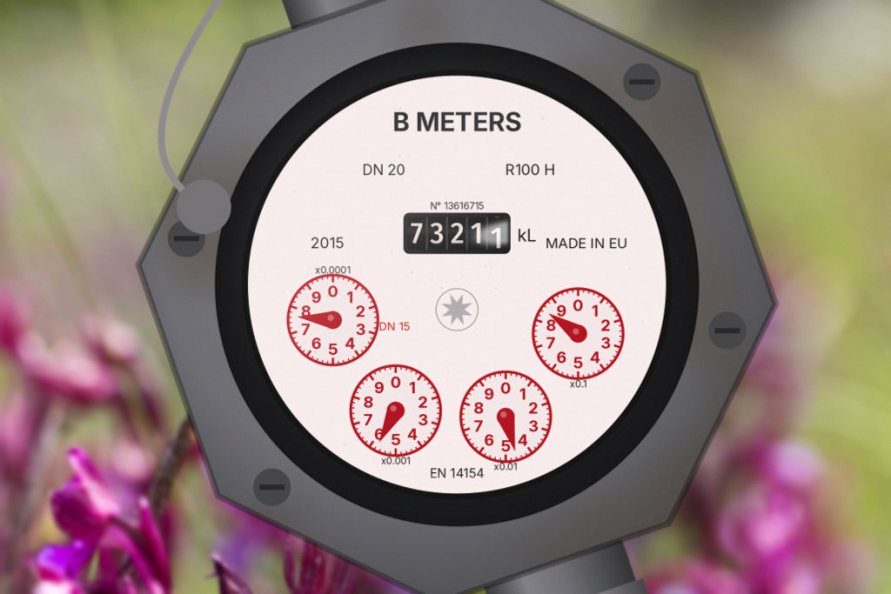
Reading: value=73210.8457 unit=kL
